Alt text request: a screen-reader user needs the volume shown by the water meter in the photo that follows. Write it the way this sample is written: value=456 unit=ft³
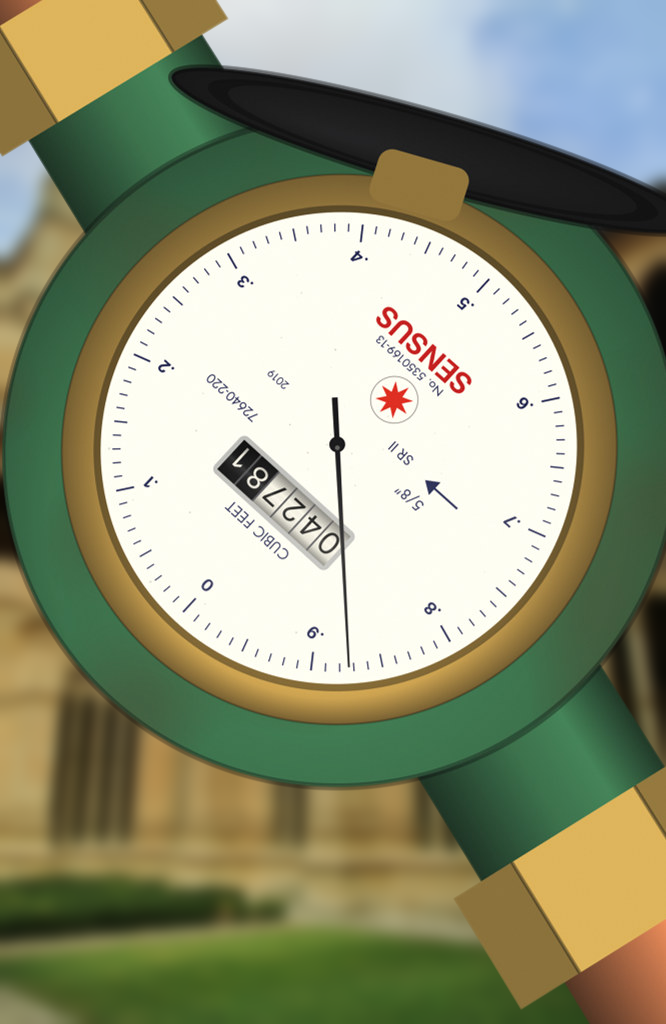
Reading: value=42780.87 unit=ft³
